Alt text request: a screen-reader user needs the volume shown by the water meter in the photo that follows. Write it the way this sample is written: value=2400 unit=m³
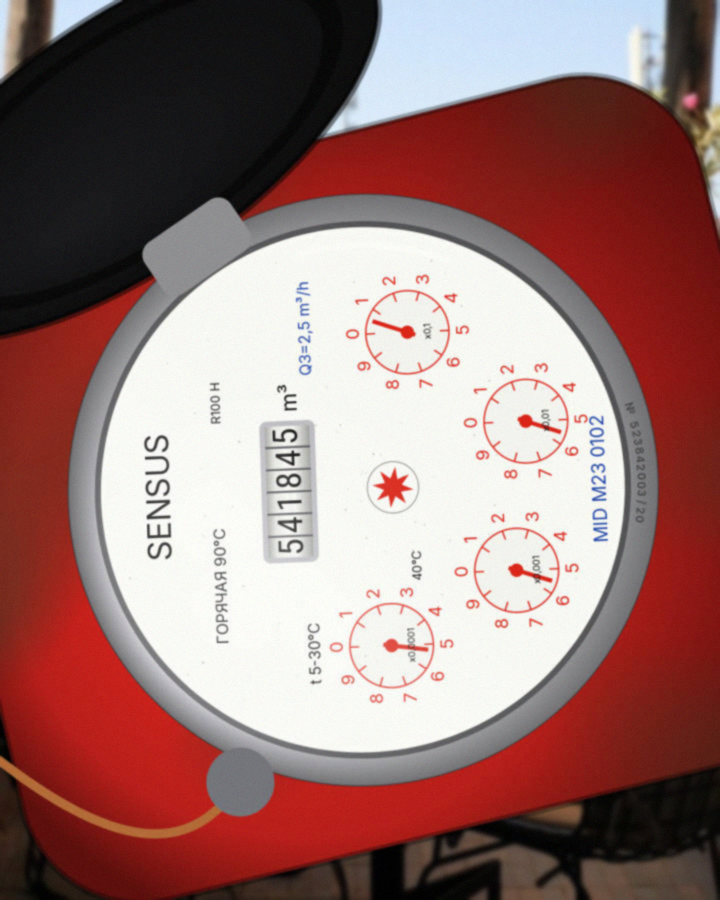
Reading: value=541845.0555 unit=m³
